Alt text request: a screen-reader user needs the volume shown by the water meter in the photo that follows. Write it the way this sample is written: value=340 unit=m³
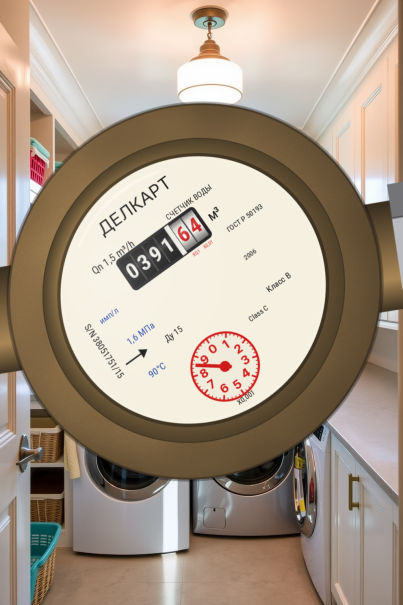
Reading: value=391.648 unit=m³
